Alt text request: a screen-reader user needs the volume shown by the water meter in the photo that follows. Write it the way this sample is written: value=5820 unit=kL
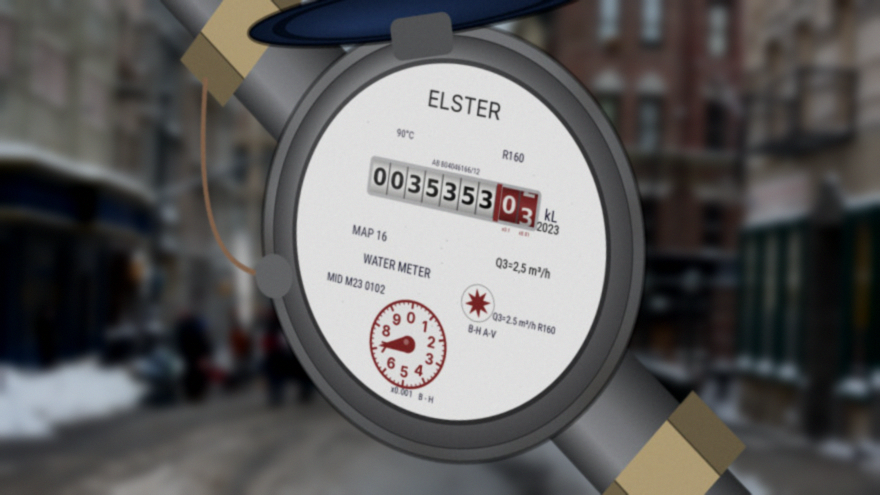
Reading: value=35353.027 unit=kL
